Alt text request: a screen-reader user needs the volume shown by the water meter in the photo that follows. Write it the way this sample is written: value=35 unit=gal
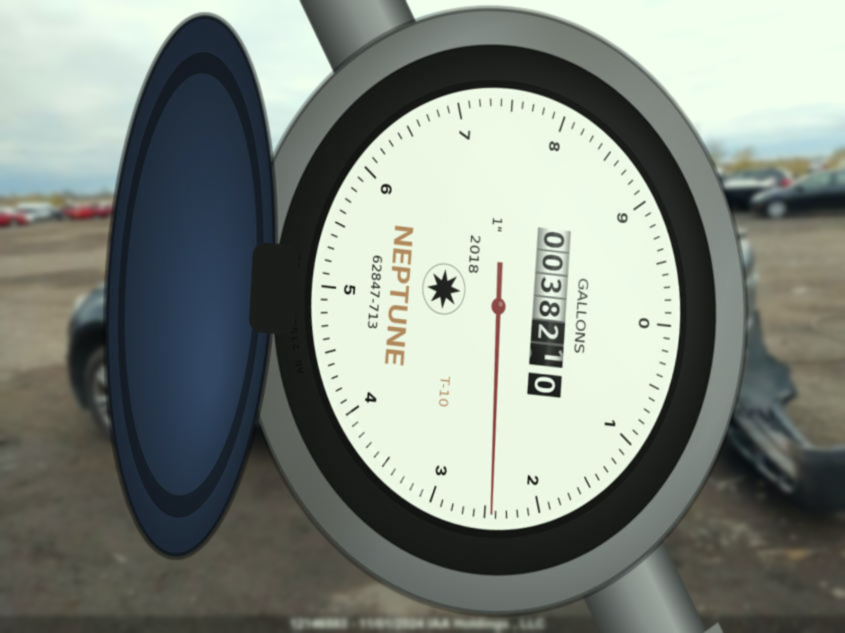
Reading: value=38212.4 unit=gal
